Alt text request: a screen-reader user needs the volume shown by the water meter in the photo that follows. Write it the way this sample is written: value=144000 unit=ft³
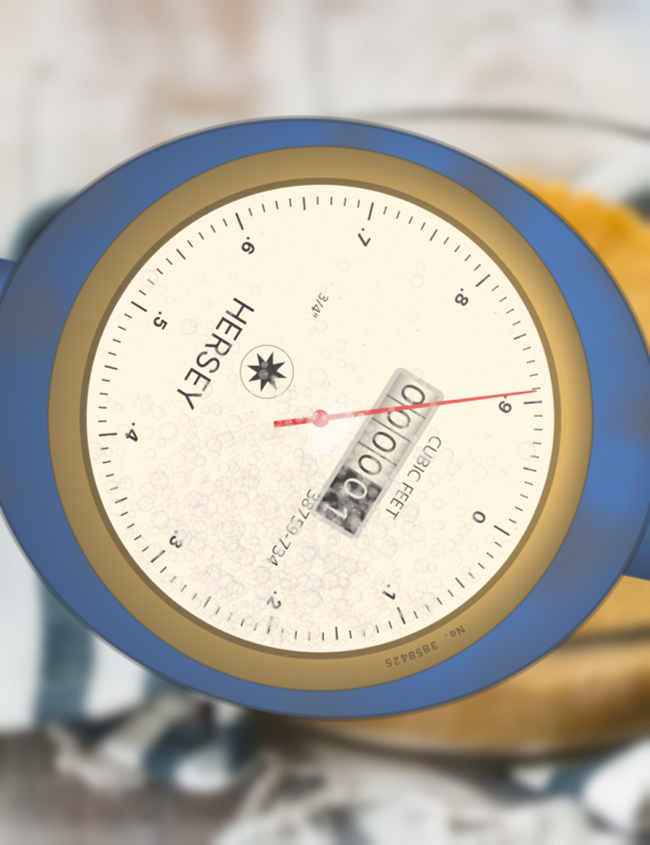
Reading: value=0.89 unit=ft³
